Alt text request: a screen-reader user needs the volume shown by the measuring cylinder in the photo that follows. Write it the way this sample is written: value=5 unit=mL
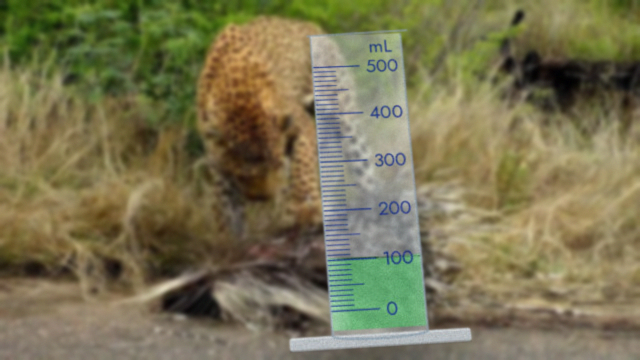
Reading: value=100 unit=mL
